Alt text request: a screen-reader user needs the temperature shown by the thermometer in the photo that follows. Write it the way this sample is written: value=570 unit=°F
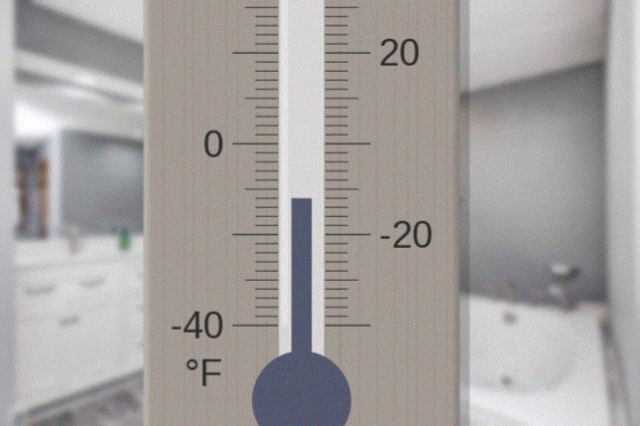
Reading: value=-12 unit=°F
